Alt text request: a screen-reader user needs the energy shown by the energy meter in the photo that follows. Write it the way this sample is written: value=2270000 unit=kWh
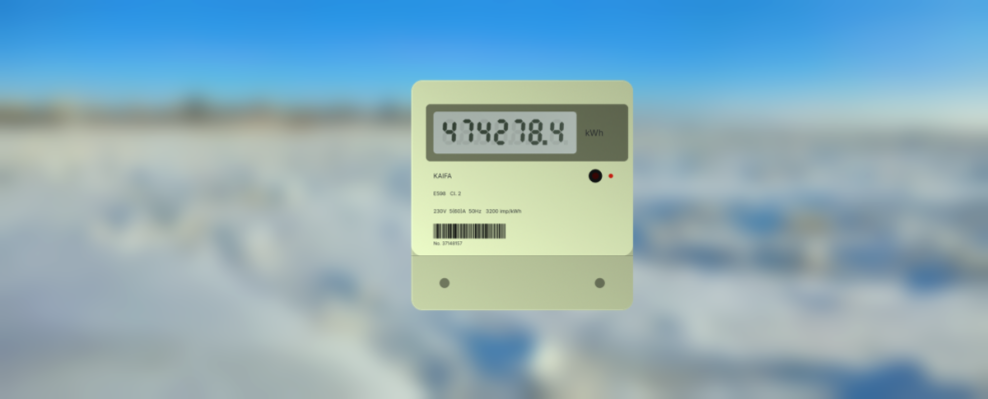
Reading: value=474278.4 unit=kWh
